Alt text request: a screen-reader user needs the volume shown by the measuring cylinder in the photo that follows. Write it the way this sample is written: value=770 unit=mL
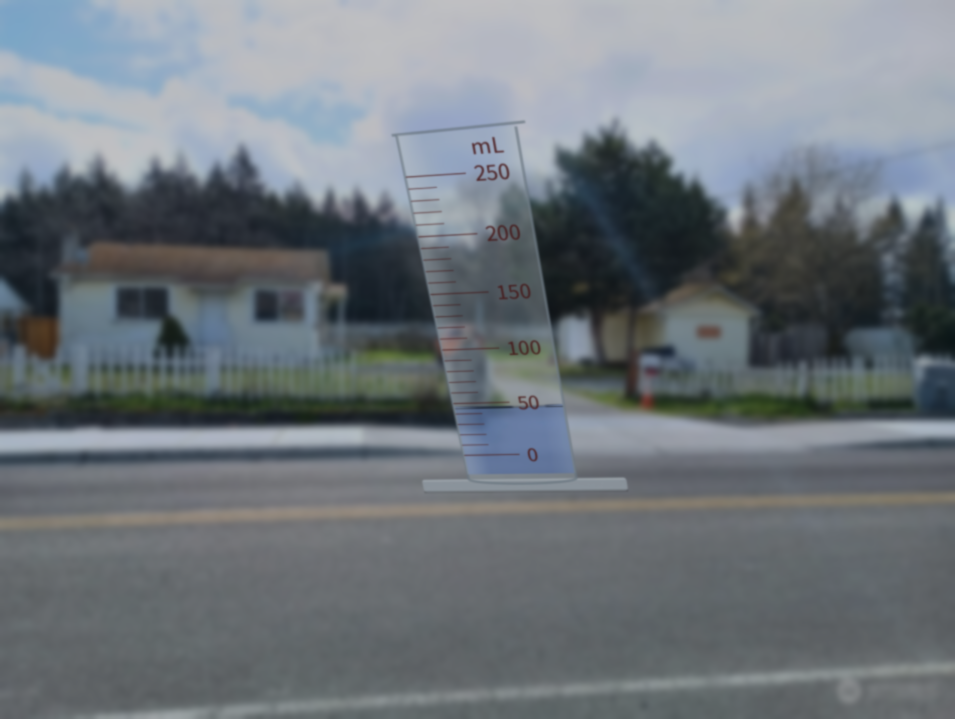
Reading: value=45 unit=mL
